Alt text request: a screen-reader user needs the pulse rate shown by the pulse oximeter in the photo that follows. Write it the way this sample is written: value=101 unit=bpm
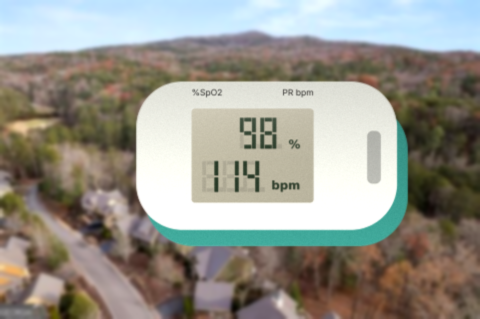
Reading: value=114 unit=bpm
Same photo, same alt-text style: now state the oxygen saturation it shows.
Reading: value=98 unit=%
